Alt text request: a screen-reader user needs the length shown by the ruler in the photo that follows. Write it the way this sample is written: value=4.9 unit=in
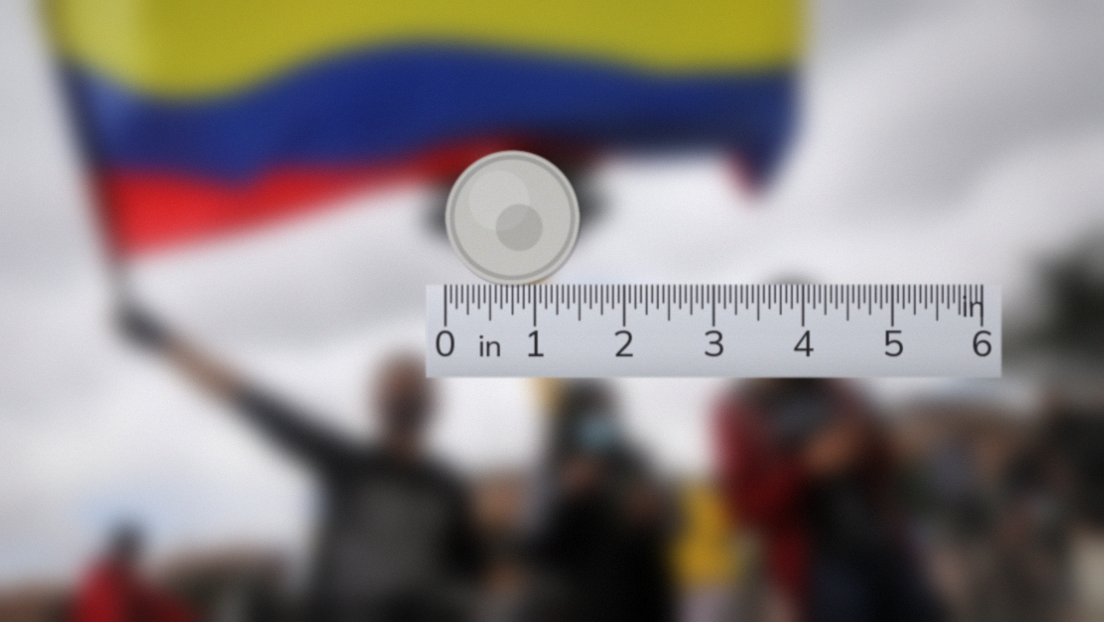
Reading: value=1.5 unit=in
